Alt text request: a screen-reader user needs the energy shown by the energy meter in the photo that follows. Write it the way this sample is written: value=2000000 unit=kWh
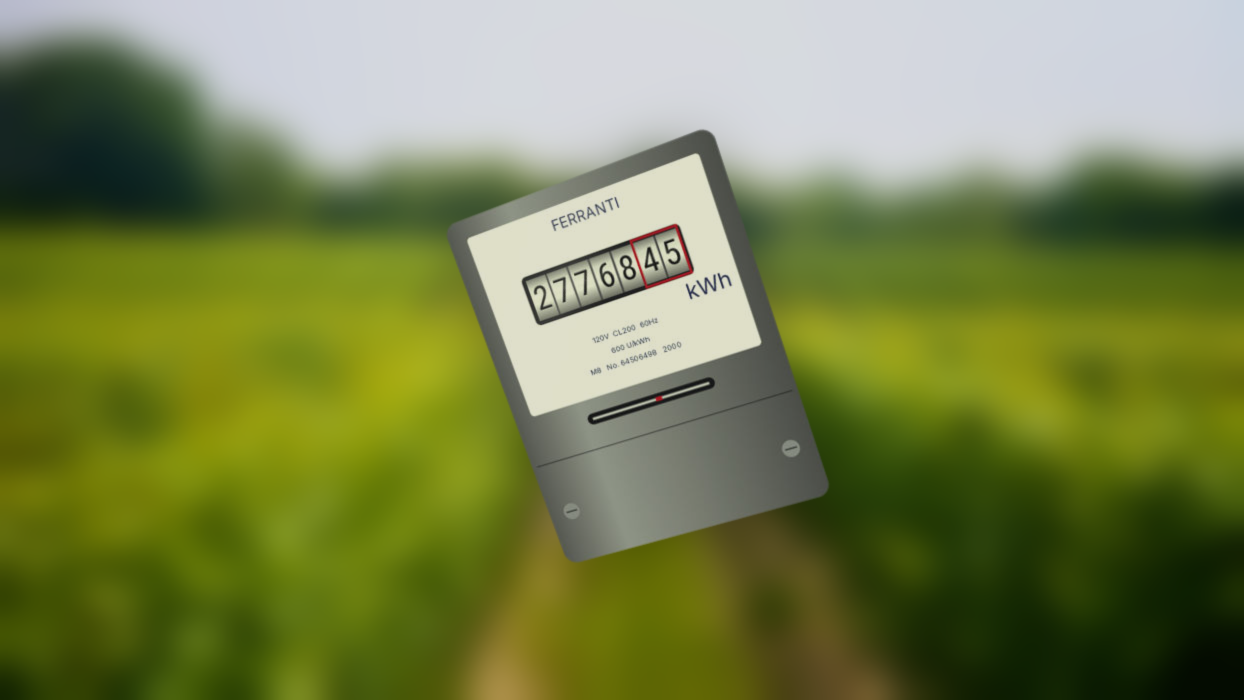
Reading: value=27768.45 unit=kWh
